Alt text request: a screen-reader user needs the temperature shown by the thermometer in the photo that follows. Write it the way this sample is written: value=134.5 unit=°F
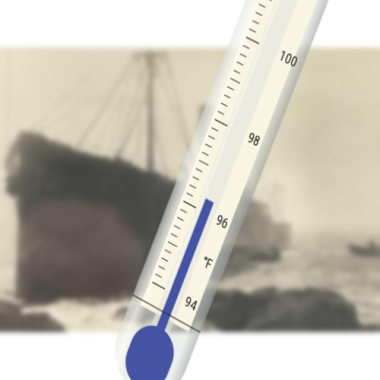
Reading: value=96.3 unit=°F
